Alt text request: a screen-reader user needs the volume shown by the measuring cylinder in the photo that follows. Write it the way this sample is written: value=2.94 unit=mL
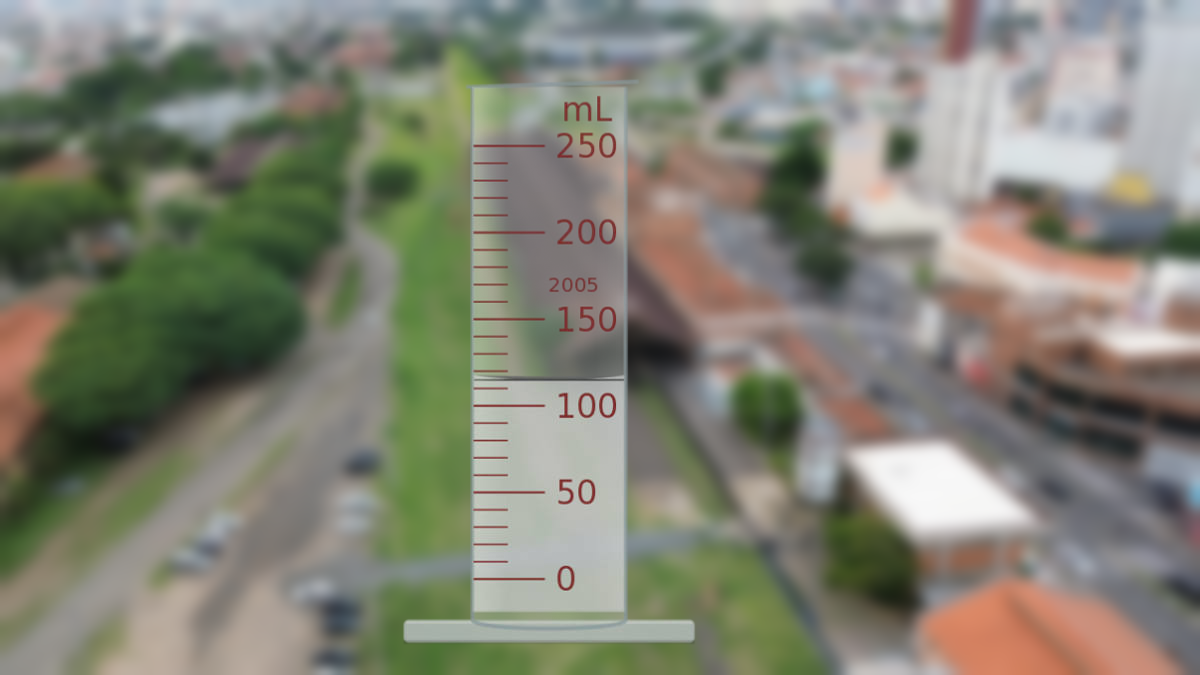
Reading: value=115 unit=mL
